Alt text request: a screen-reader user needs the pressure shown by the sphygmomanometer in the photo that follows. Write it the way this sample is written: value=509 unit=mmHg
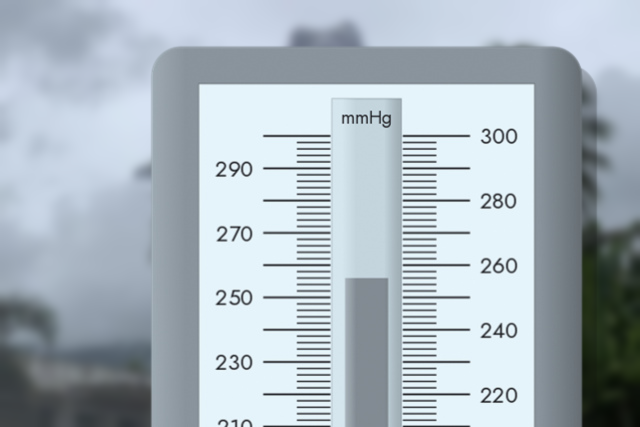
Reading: value=256 unit=mmHg
